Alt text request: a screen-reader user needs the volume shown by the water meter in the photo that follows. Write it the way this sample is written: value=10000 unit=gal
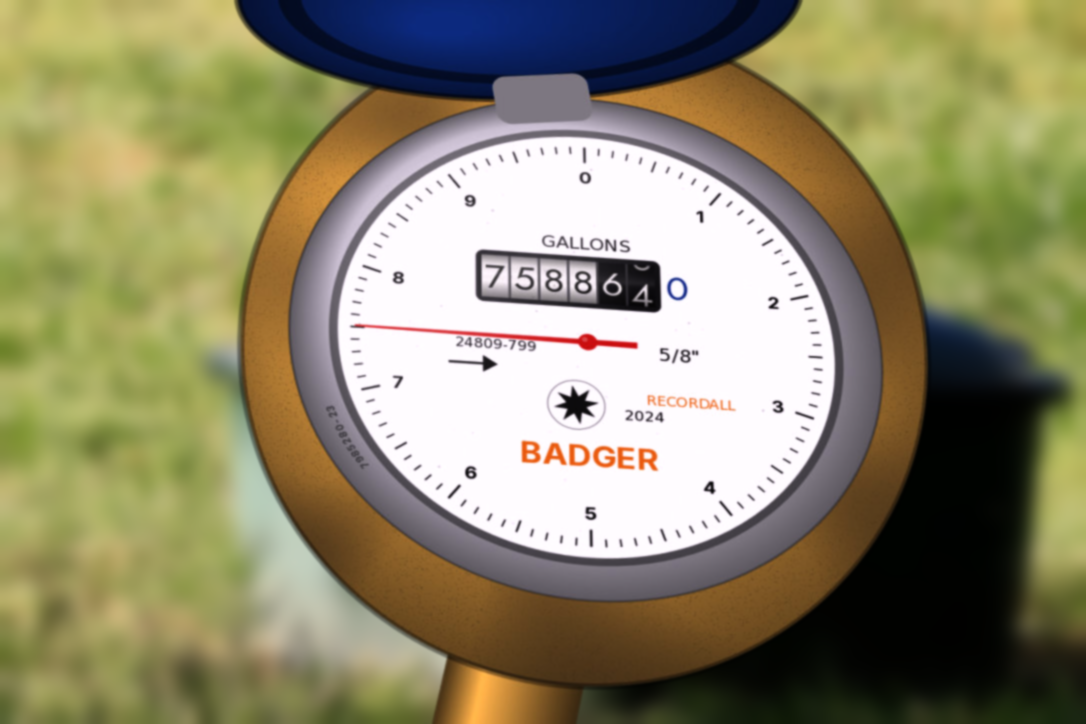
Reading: value=7588637.5 unit=gal
